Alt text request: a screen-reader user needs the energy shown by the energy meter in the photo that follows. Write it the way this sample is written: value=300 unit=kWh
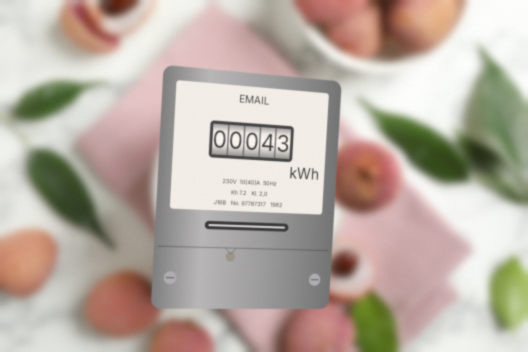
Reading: value=43 unit=kWh
